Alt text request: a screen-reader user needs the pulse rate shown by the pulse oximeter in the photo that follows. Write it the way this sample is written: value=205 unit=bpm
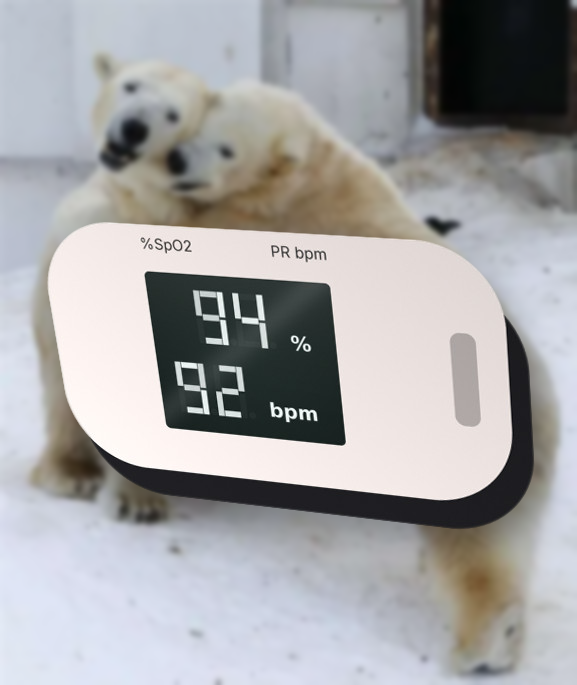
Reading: value=92 unit=bpm
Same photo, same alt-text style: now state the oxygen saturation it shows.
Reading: value=94 unit=%
